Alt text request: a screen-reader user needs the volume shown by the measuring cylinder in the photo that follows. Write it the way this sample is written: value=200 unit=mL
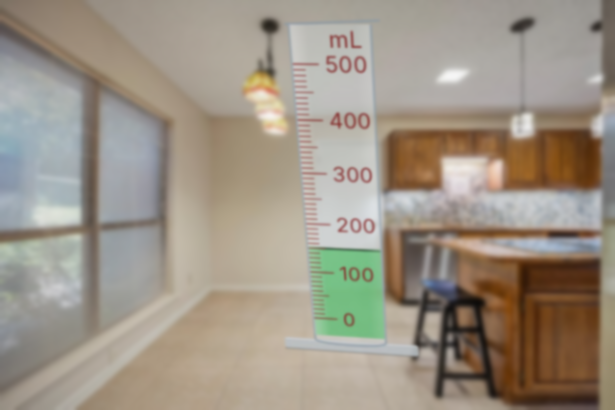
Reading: value=150 unit=mL
